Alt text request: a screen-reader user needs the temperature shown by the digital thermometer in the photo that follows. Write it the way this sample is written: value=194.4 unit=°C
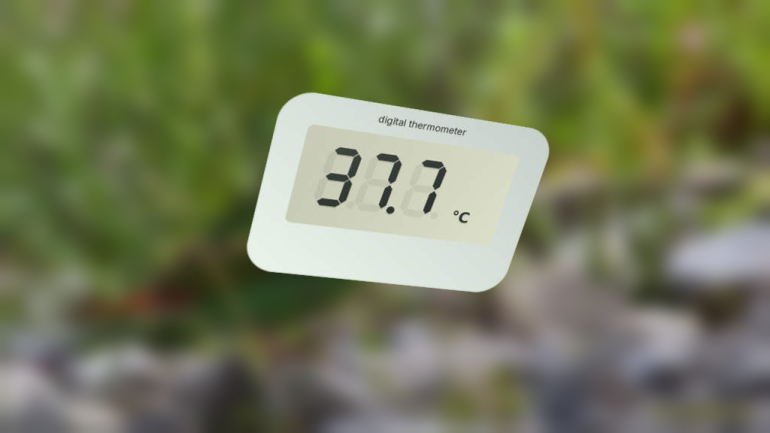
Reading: value=37.7 unit=°C
